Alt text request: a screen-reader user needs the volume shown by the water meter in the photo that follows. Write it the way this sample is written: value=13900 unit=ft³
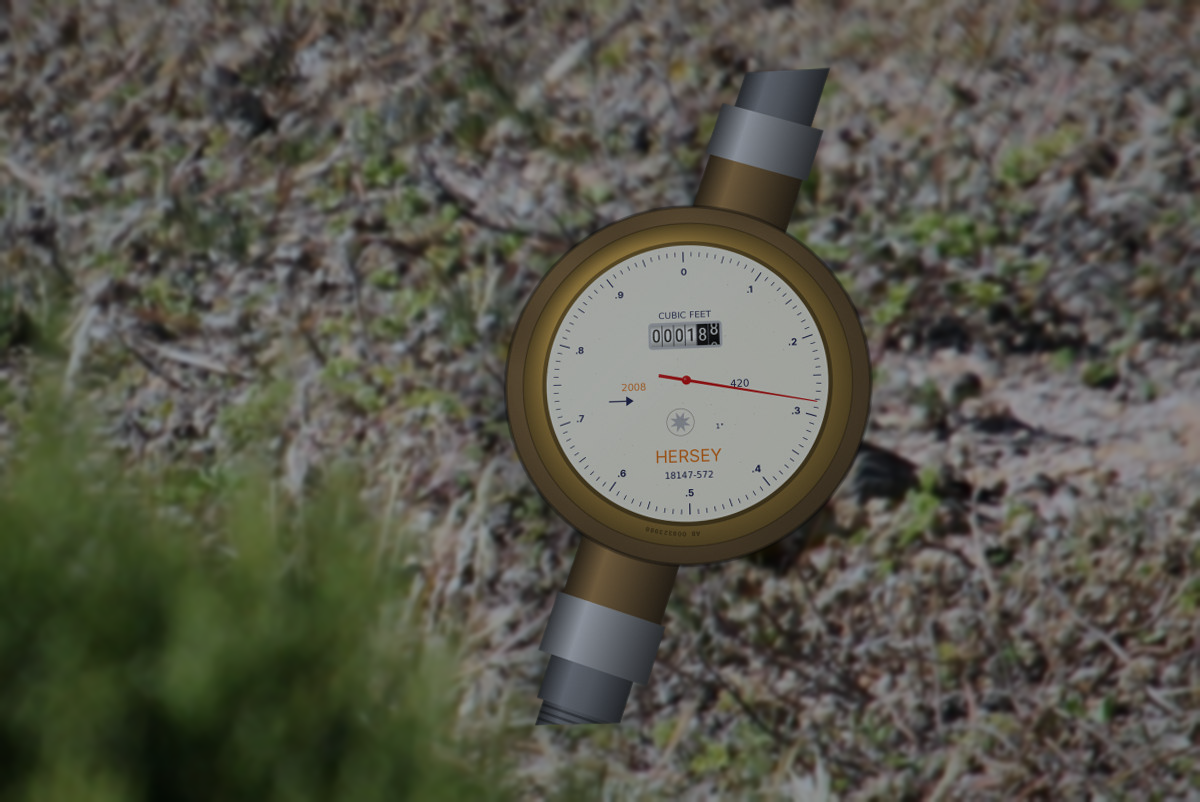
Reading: value=188.28 unit=ft³
